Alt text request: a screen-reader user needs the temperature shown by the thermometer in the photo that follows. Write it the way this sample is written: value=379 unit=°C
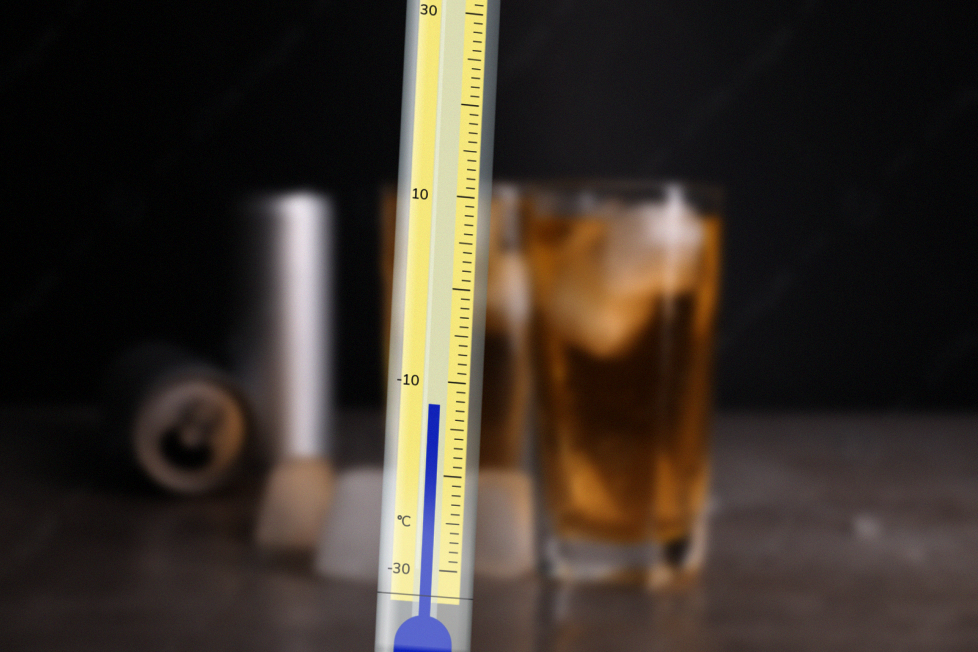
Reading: value=-12.5 unit=°C
